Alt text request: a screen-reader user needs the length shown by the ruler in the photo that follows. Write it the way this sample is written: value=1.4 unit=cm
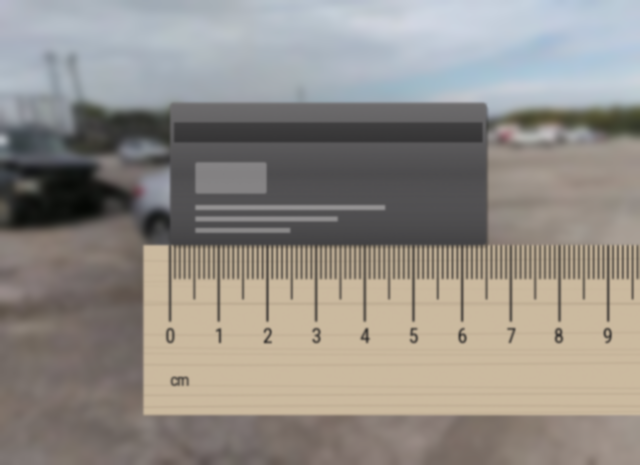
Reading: value=6.5 unit=cm
